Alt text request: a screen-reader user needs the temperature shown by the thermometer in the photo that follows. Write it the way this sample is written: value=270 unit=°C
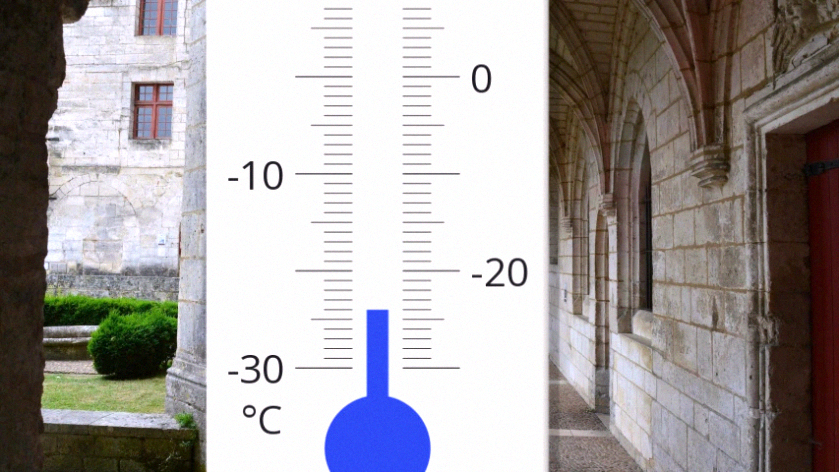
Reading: value=-24 unit=°C
